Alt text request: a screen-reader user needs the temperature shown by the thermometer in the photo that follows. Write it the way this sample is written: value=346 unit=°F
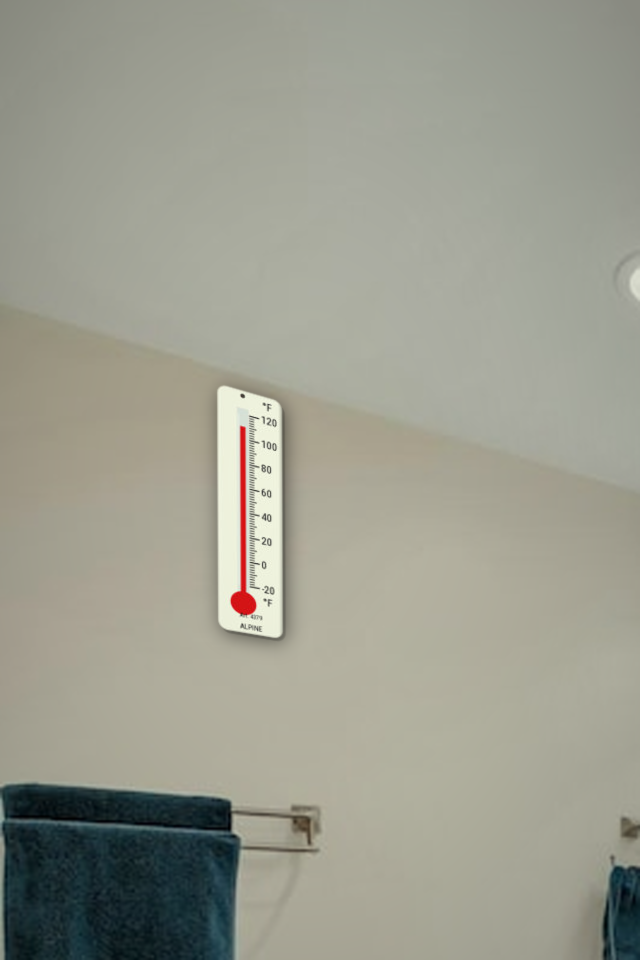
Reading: value=110 unit=°F
